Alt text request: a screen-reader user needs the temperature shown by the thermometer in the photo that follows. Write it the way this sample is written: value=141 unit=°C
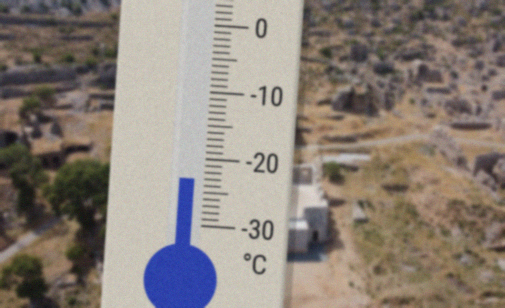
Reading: value=-23 unit=°C
